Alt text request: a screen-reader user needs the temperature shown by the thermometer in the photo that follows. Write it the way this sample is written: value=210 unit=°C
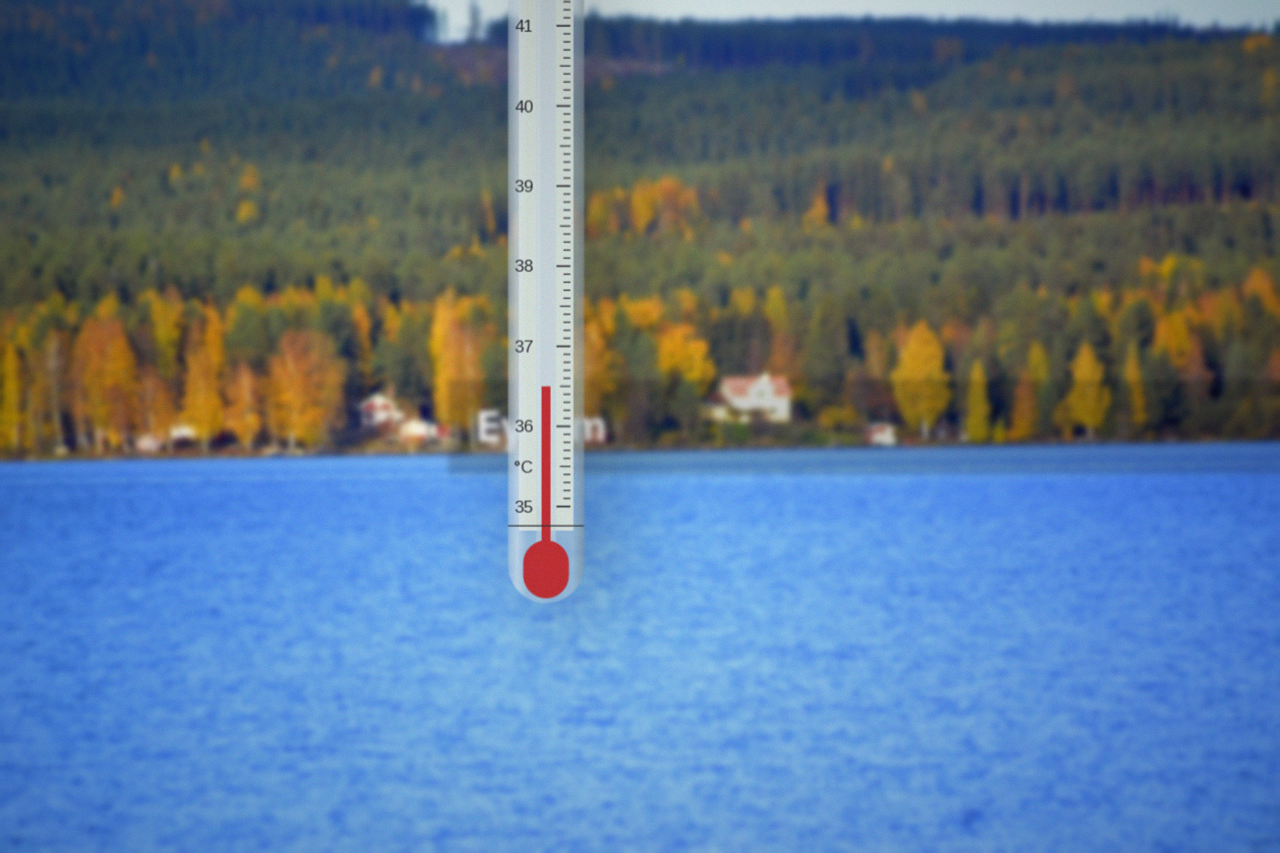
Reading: value=36.5 unit=°C
